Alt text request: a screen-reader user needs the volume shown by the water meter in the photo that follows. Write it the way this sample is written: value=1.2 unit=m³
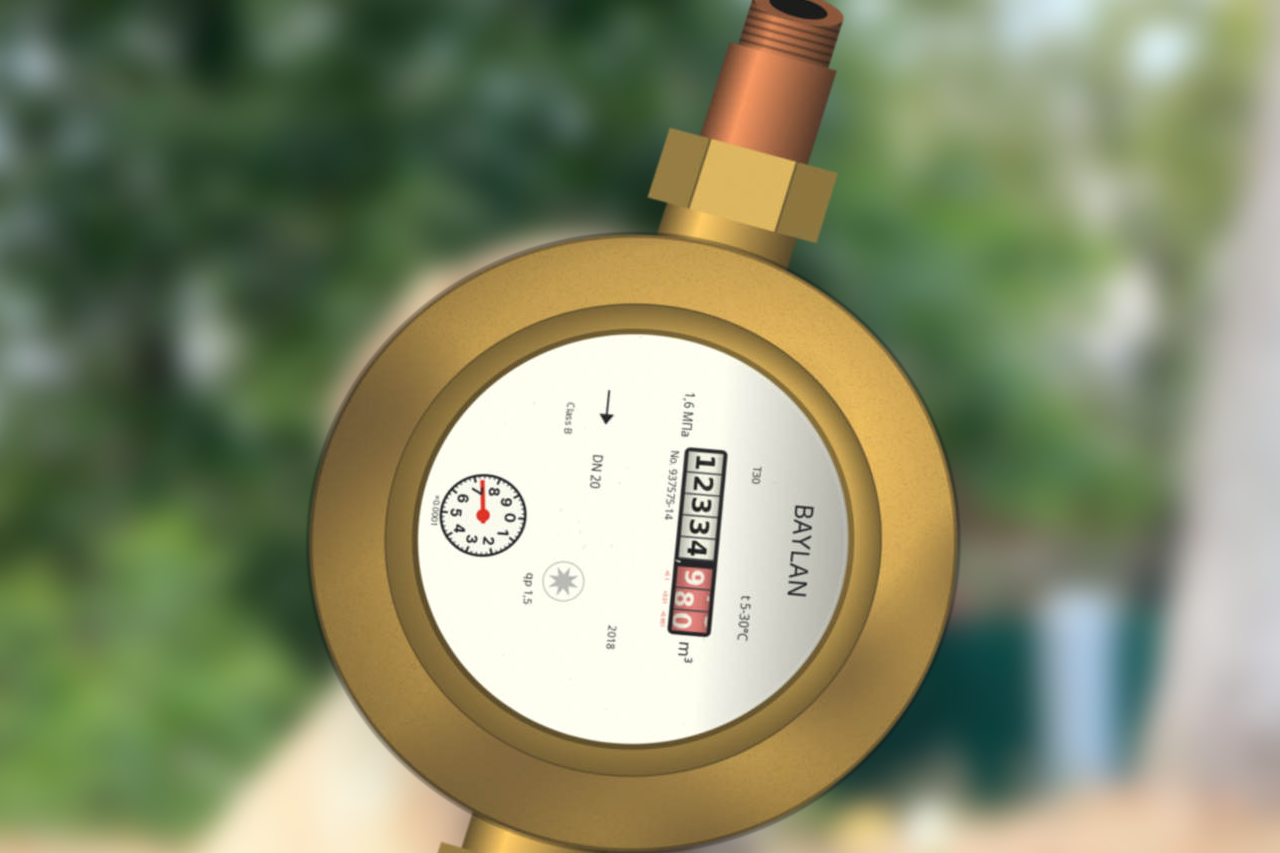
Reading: value=12334.9797 unit=m³
